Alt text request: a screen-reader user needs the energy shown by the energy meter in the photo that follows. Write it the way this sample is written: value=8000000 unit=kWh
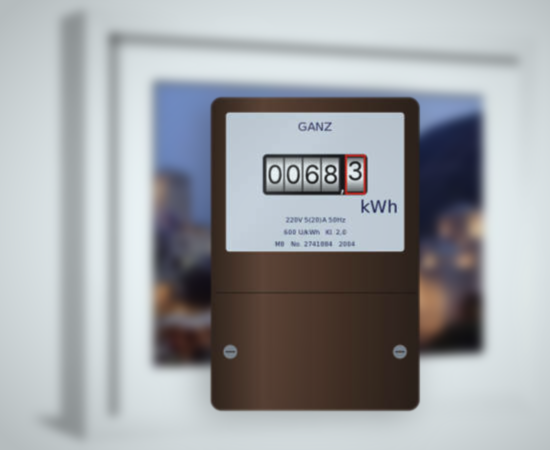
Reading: value=68.3 unit=kWh
